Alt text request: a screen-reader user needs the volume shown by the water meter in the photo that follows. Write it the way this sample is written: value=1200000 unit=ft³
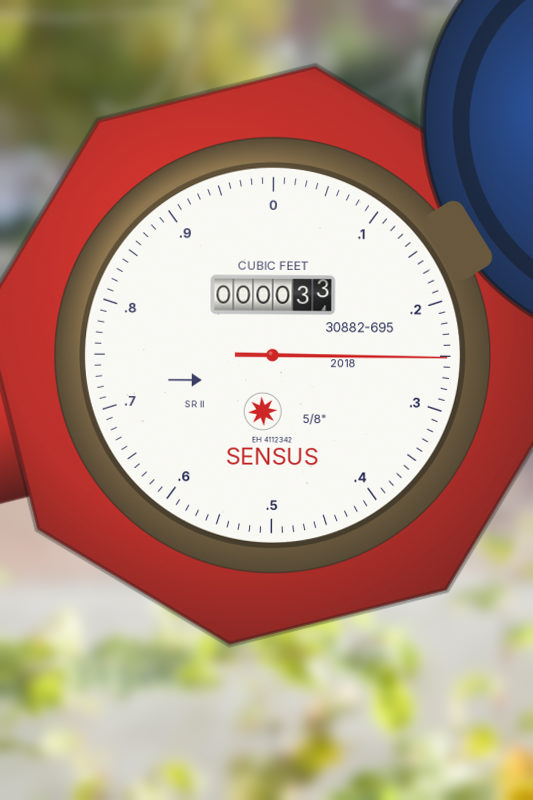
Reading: value=33.25 unit=ft³
